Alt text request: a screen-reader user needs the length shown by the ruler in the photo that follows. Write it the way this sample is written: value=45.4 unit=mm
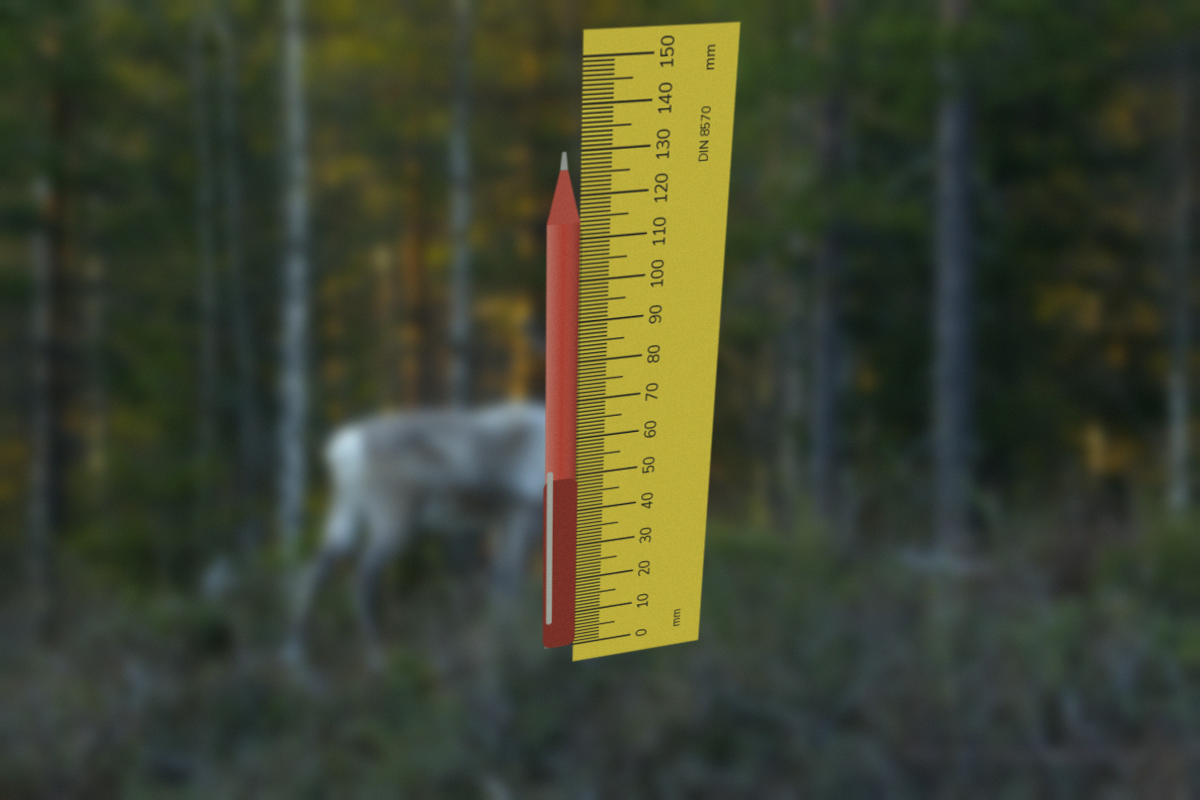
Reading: value=130 unit=mm
